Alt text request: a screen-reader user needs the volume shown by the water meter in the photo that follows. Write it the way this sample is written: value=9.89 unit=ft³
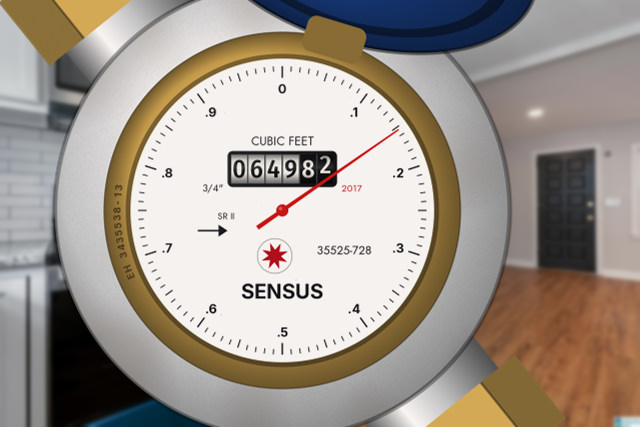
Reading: value=64982.15 unit=ft³
